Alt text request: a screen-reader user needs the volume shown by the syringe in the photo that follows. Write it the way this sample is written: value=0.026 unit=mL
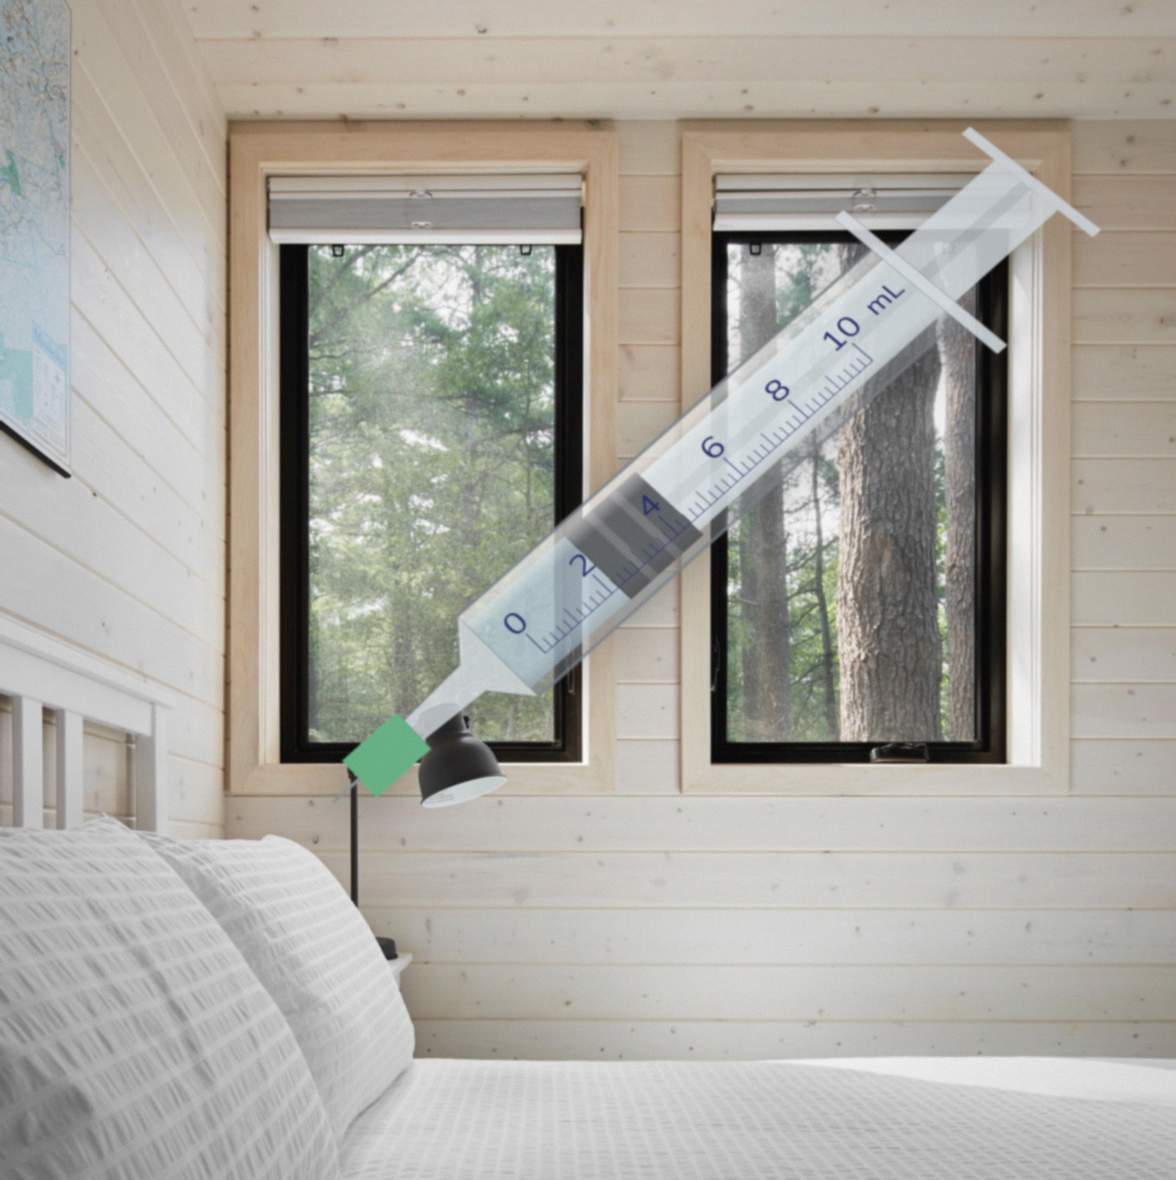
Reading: value=2.2 unit=mL
